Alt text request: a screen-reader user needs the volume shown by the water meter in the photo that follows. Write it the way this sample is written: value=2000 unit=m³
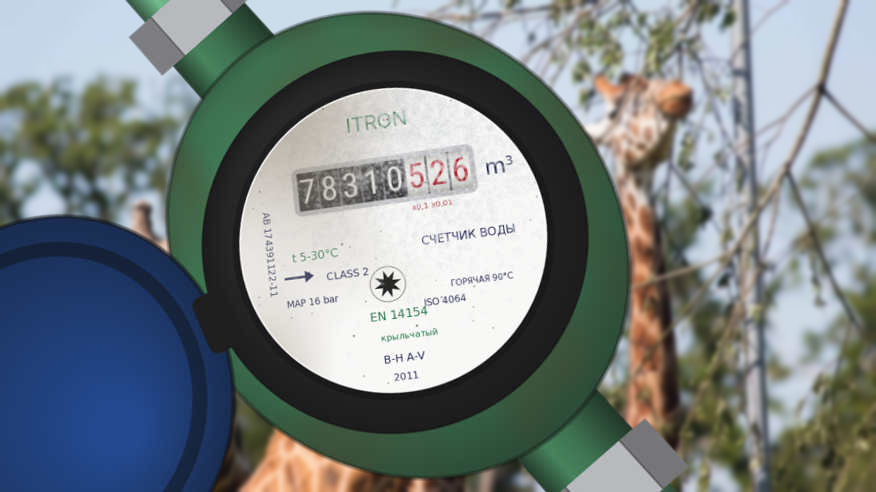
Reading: value=78310.526 unit=m³
